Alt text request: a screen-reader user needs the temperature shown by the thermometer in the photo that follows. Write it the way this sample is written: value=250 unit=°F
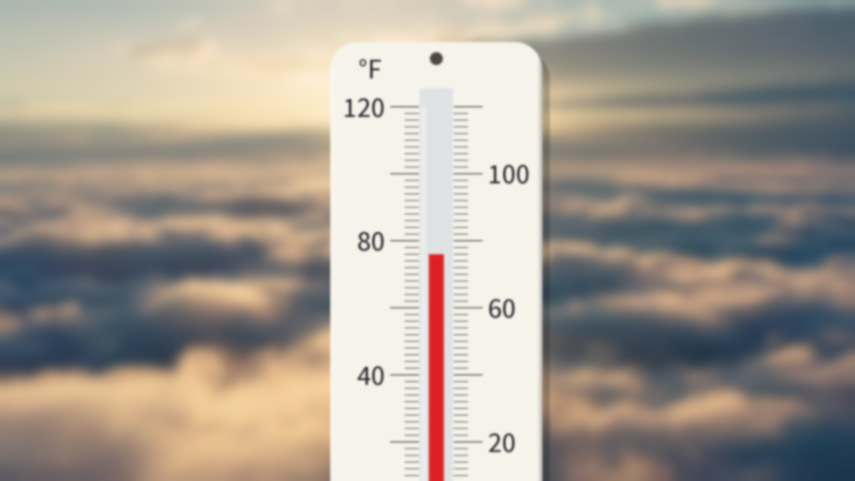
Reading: value=76 unit=°F
